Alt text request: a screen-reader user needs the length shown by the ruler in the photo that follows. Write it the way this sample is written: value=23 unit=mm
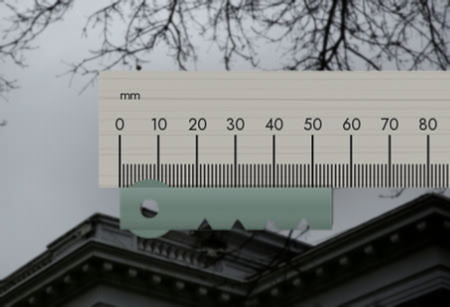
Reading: value=55 unit=mm
